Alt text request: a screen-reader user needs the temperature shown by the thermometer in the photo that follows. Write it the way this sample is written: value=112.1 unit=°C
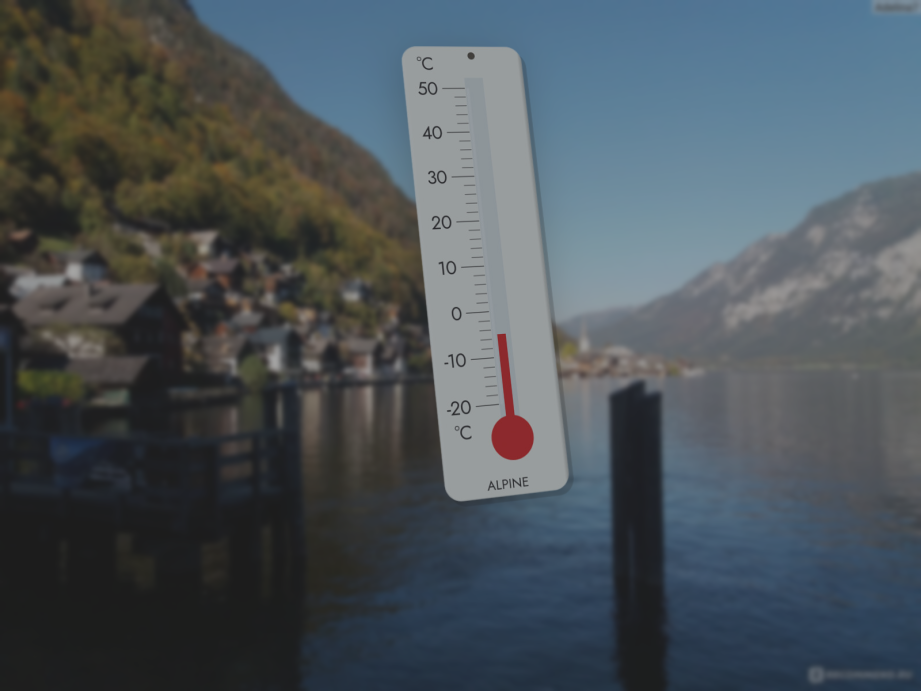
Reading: value=-5 unit=°C
